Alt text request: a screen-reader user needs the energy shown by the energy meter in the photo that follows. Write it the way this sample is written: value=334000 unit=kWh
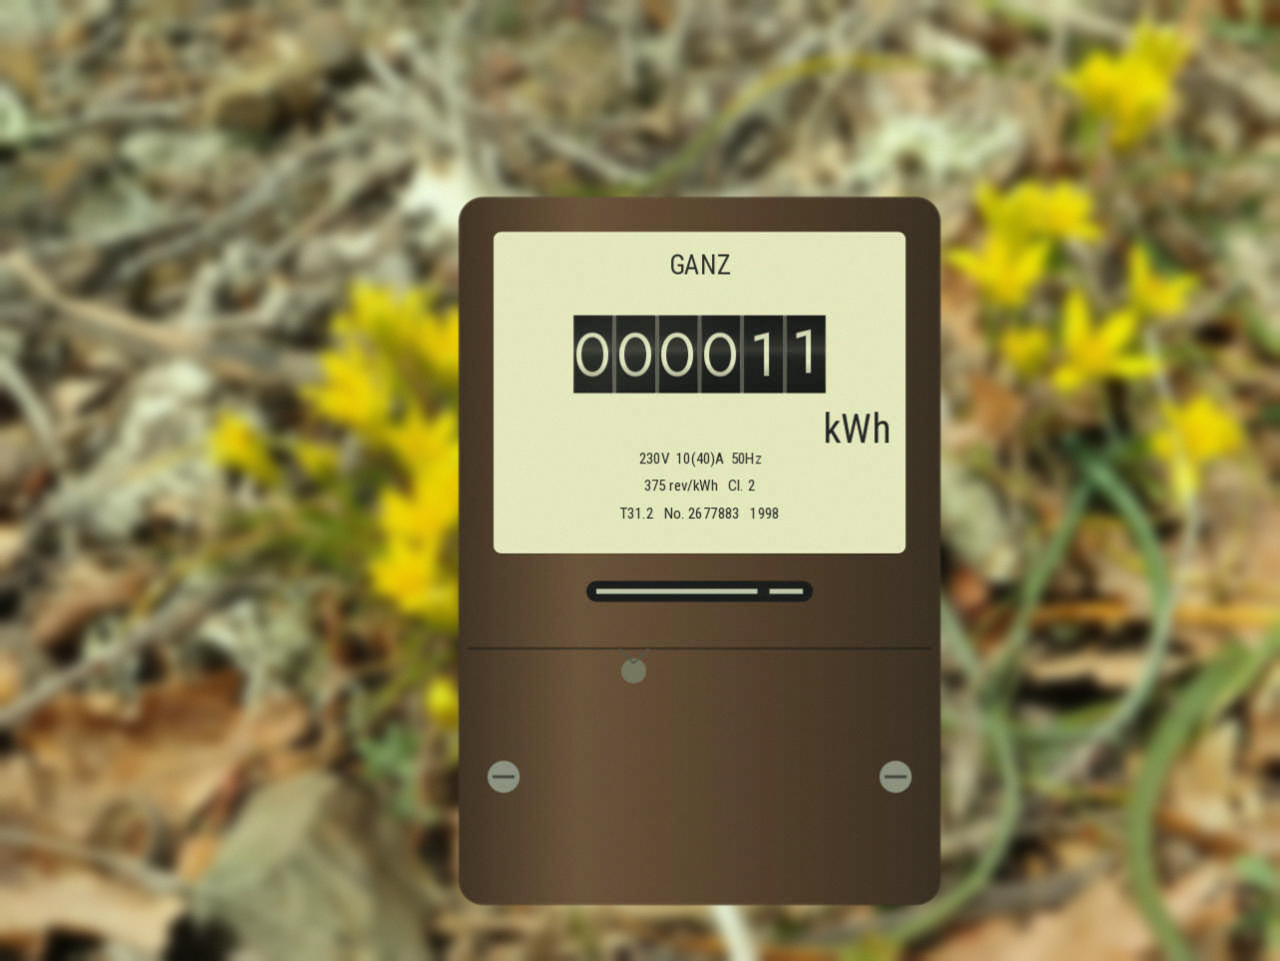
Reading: value=11 unit=kWh
